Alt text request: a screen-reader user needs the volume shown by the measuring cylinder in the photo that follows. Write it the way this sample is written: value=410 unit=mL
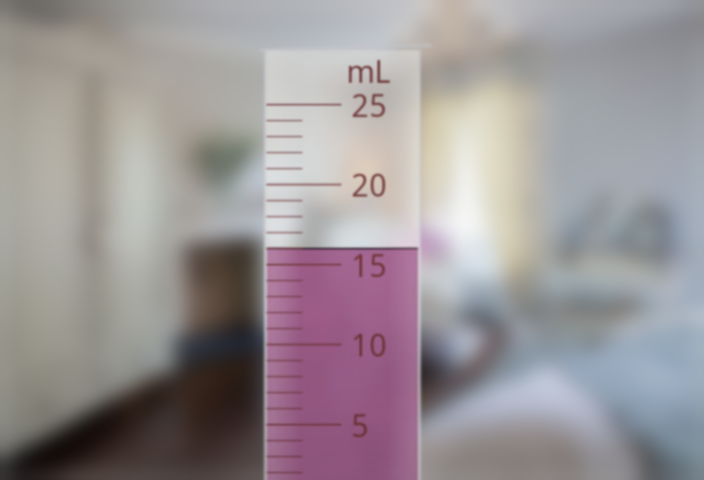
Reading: value=16 unit=mL
